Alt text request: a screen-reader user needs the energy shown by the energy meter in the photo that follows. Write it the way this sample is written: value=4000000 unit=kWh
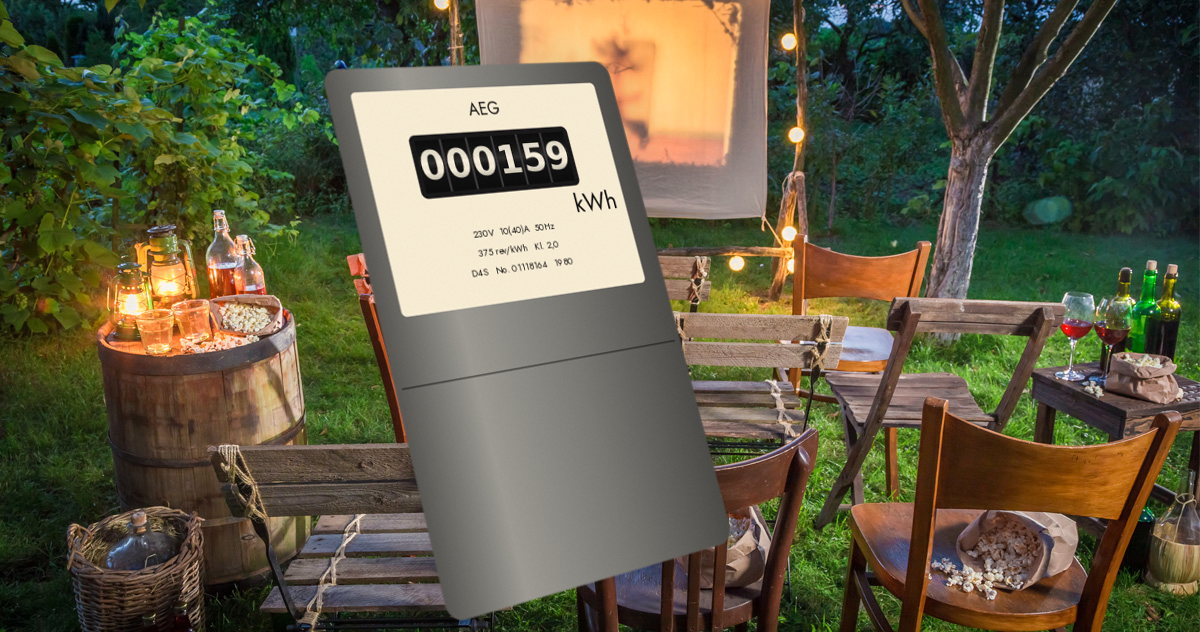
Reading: value=159 unit=kWh
